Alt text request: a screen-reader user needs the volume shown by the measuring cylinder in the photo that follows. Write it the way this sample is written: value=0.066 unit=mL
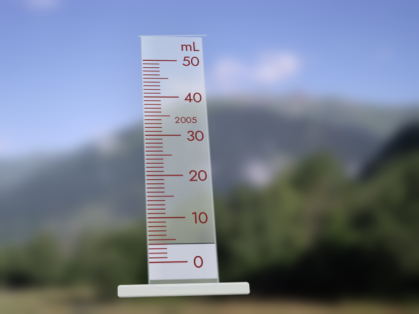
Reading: value=4 unit=mL
